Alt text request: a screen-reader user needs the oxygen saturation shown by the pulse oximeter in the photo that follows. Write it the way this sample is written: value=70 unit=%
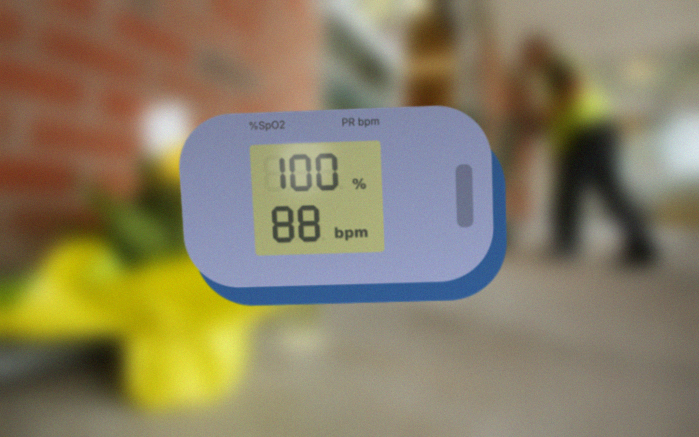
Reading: value=100 unit=%
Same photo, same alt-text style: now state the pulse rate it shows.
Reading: value=88 unit=bpm
